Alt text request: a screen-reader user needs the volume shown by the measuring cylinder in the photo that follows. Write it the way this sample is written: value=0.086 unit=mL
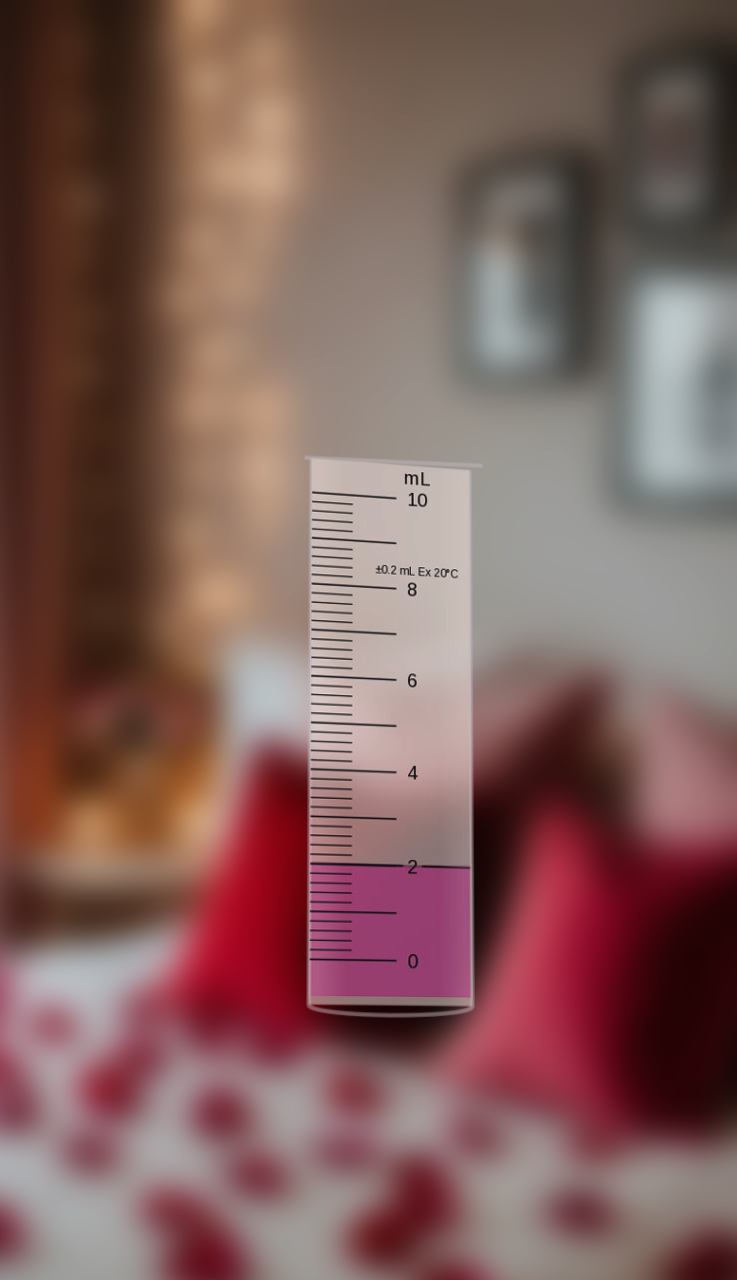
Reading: value=2 unit=mL
